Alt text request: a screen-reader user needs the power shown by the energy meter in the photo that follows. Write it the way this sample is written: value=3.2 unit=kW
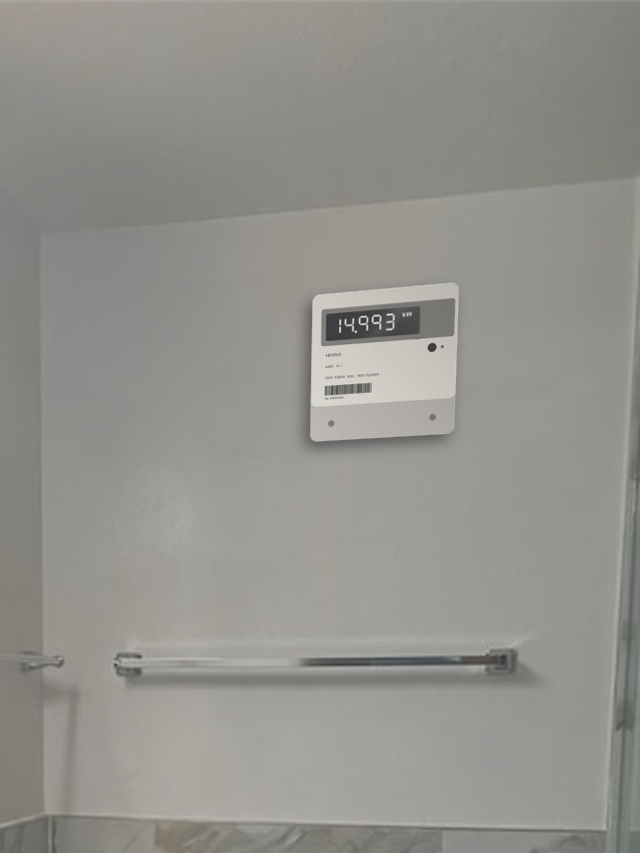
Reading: value=14.993 unit=kW
